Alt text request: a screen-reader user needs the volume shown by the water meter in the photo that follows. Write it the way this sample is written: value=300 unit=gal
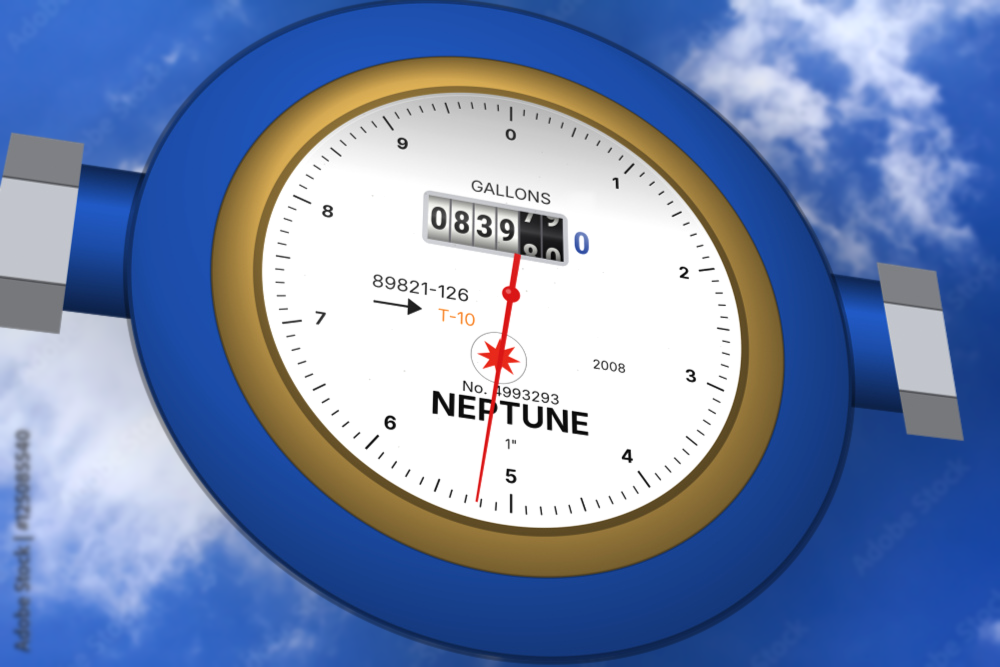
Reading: value=839795.2 unit=gal
